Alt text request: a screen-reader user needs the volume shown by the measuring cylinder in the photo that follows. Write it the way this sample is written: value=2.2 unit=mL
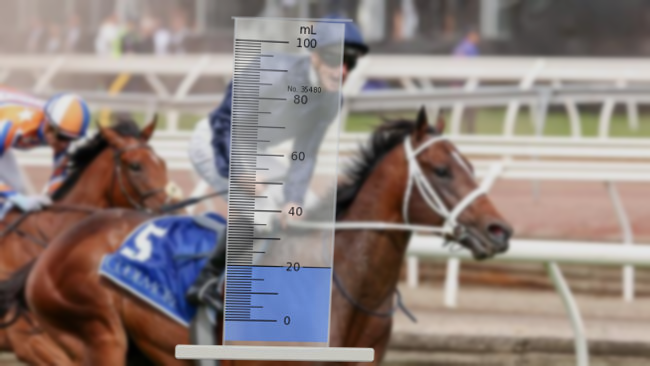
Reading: value=20 unit=mL
